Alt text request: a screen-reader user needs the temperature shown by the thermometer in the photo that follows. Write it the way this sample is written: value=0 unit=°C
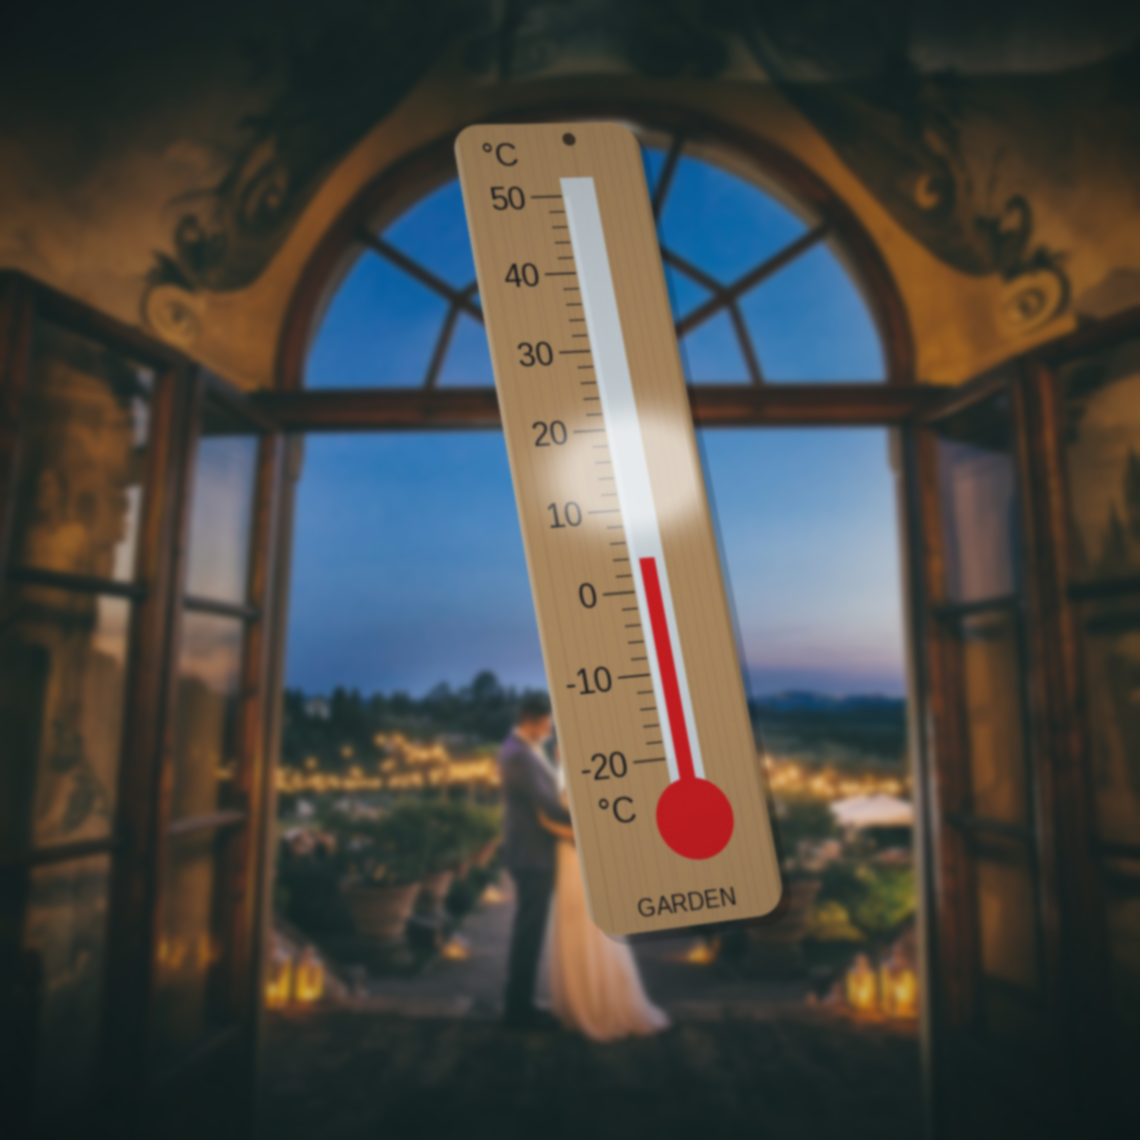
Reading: value=4 unit=°C
